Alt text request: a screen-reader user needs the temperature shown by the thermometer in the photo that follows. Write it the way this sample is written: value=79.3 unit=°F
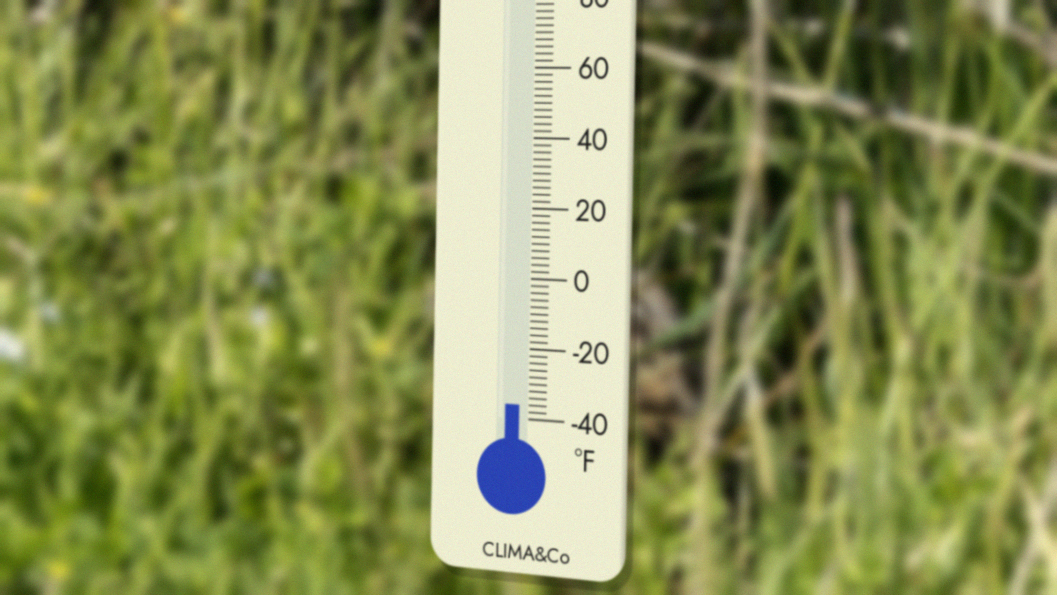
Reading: value=-36 unit=°F
